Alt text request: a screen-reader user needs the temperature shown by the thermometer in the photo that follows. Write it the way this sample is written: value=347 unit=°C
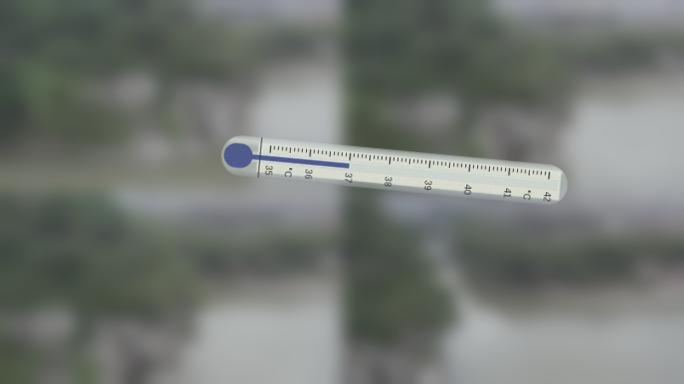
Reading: value=37 unit=°C
